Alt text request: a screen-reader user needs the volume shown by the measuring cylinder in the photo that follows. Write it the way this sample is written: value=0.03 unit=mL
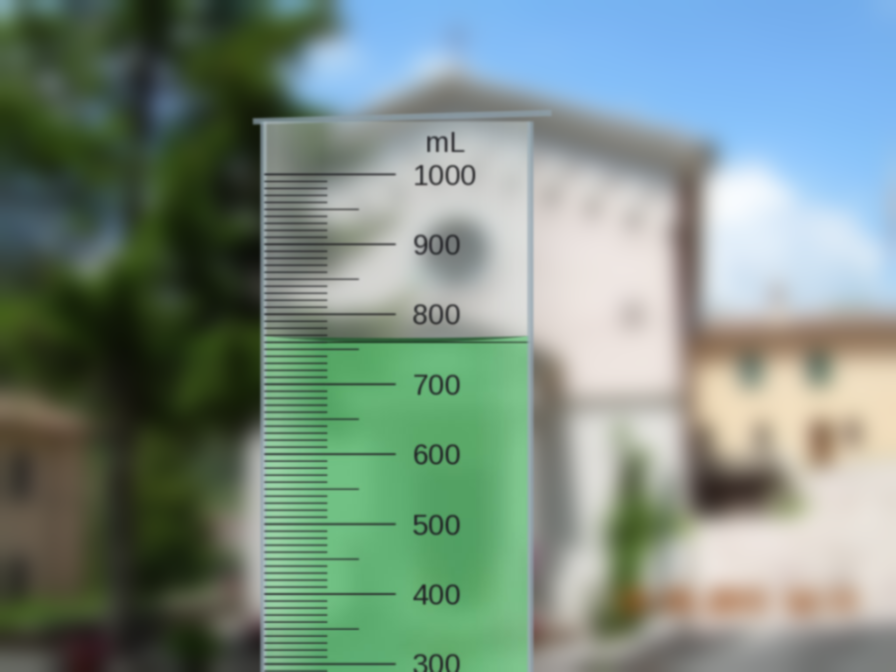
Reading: value=760 unit=mL
